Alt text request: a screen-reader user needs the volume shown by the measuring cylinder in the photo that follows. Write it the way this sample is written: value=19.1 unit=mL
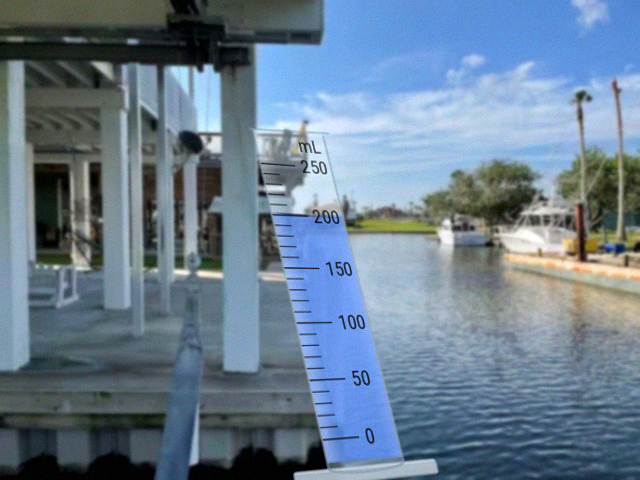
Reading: value=200 unit=mL
